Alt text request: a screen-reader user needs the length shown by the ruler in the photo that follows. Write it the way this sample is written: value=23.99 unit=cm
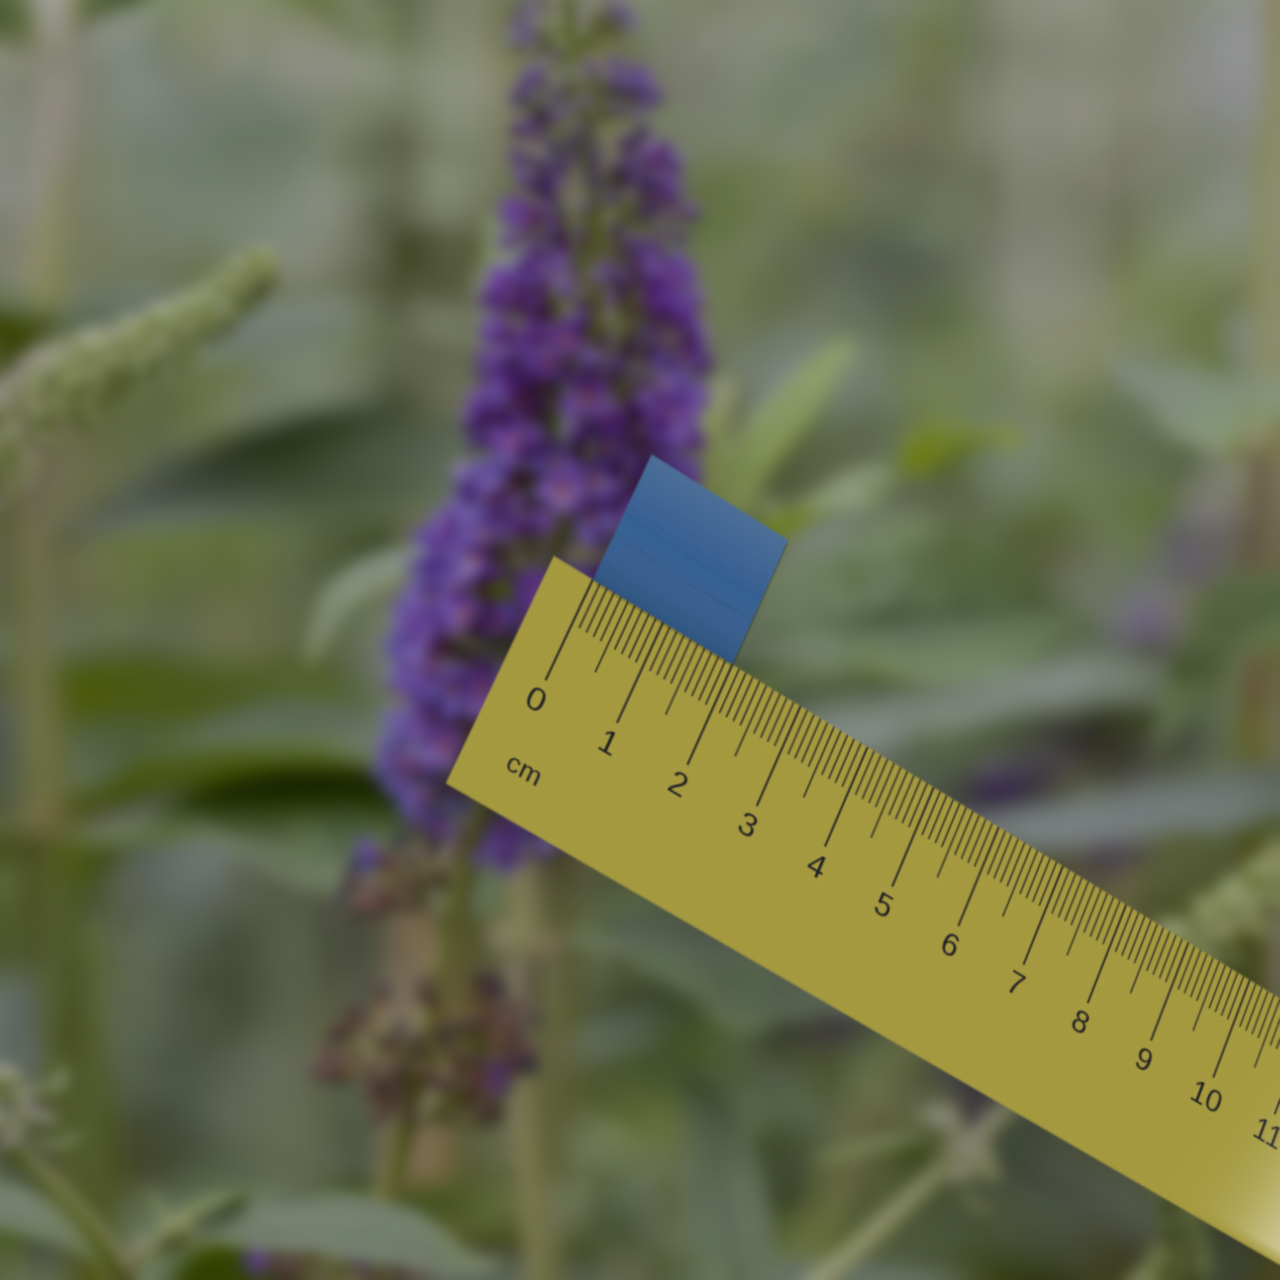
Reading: value=2 unit=cm
